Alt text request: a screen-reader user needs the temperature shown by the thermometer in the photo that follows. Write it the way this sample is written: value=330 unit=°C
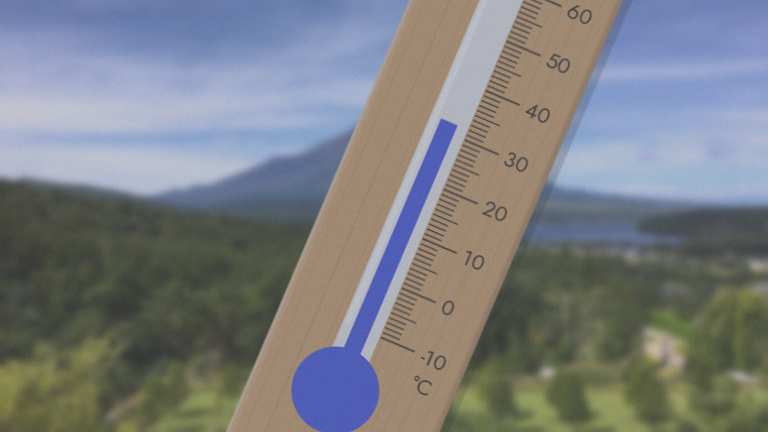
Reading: value=32 unit=°C
